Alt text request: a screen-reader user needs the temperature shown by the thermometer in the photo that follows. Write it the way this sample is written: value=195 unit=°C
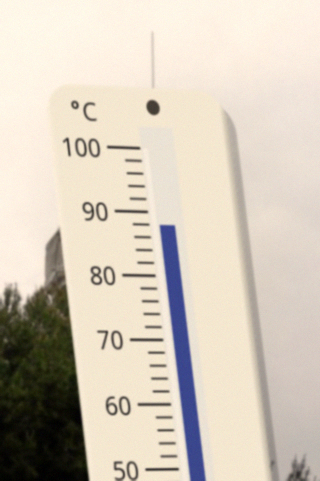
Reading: value=88 unit=°C
